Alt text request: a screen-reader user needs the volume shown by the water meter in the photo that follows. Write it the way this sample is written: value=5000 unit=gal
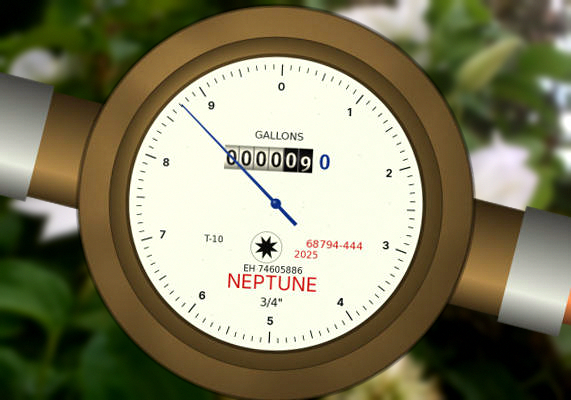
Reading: value=88.7 unit=gal
